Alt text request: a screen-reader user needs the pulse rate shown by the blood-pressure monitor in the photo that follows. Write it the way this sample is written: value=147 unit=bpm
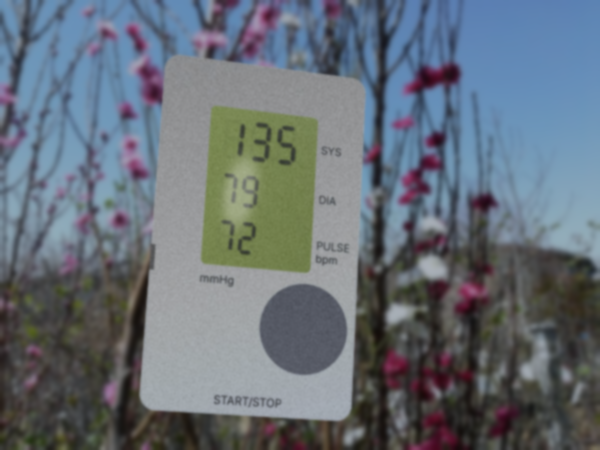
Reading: value=72 unit=bpm
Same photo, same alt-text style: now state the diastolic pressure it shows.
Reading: value=79 unit=mmHg
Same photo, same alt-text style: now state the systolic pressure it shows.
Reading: value=135 unit=mmHg
